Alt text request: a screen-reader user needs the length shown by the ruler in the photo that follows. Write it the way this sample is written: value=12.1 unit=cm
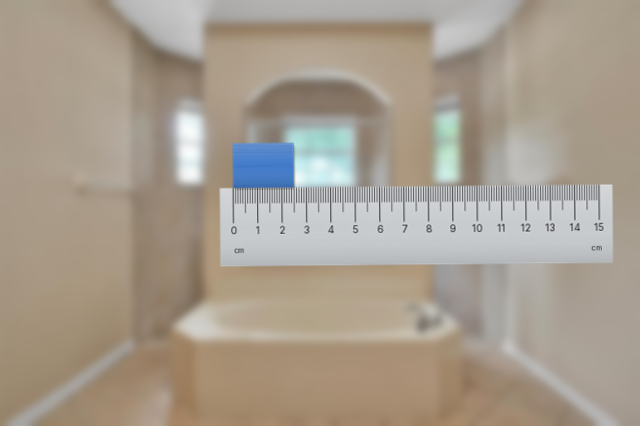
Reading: value=2.5 unit=cm
